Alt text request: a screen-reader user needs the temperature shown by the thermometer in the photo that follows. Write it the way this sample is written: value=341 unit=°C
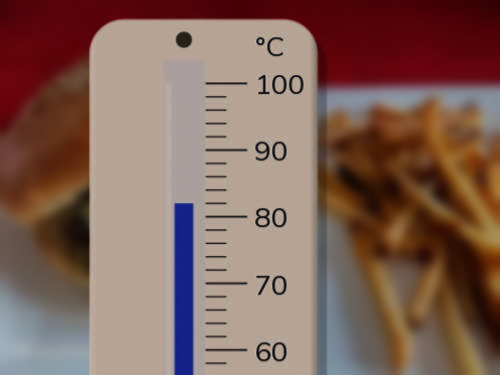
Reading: value=82 unit=°C
